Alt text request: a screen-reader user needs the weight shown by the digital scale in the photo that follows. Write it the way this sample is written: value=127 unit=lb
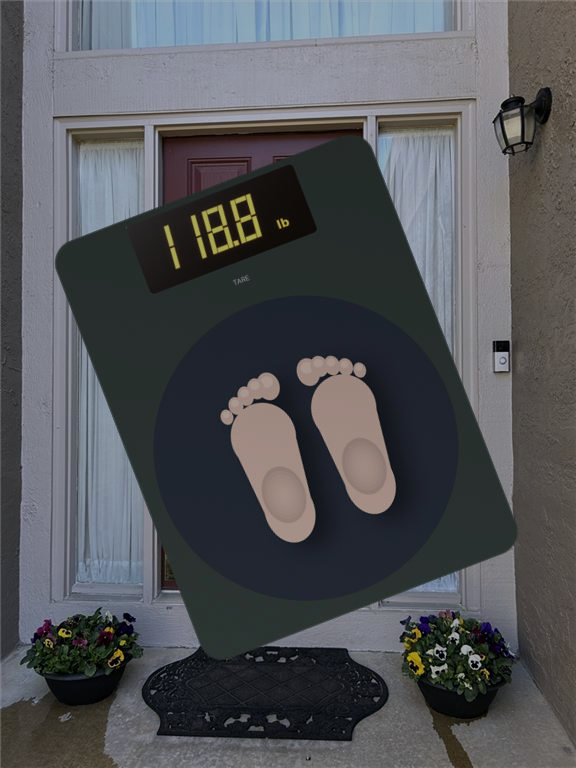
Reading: value=118.8 unit=lb
